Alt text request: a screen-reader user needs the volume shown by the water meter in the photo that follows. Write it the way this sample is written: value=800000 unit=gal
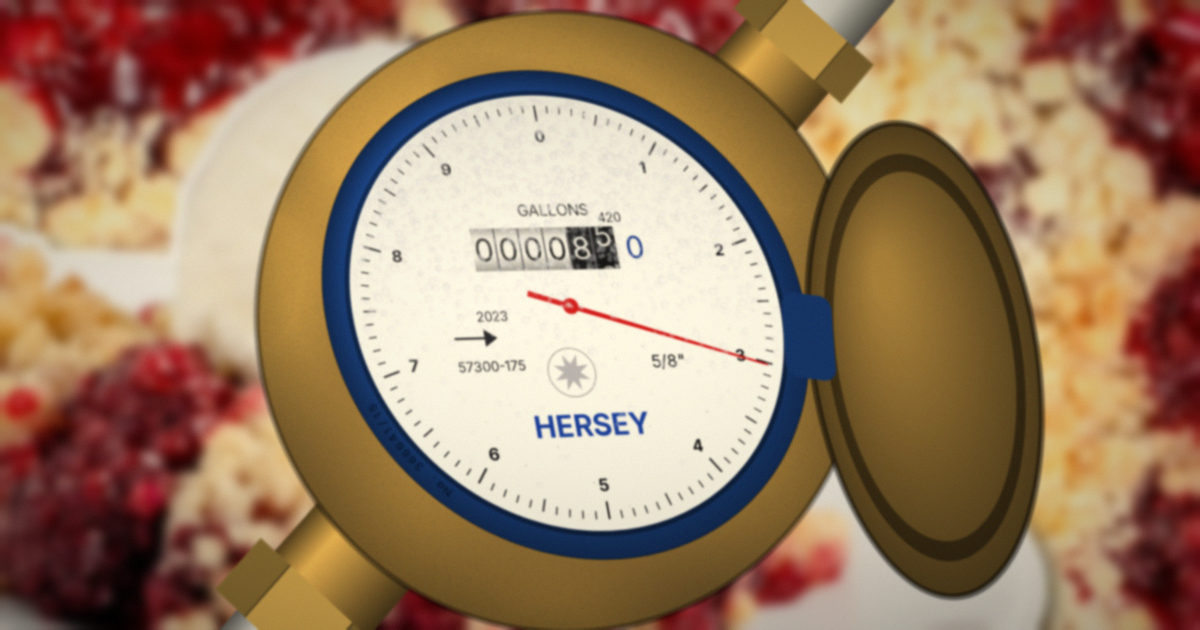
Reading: value=853.0 unit=gal
